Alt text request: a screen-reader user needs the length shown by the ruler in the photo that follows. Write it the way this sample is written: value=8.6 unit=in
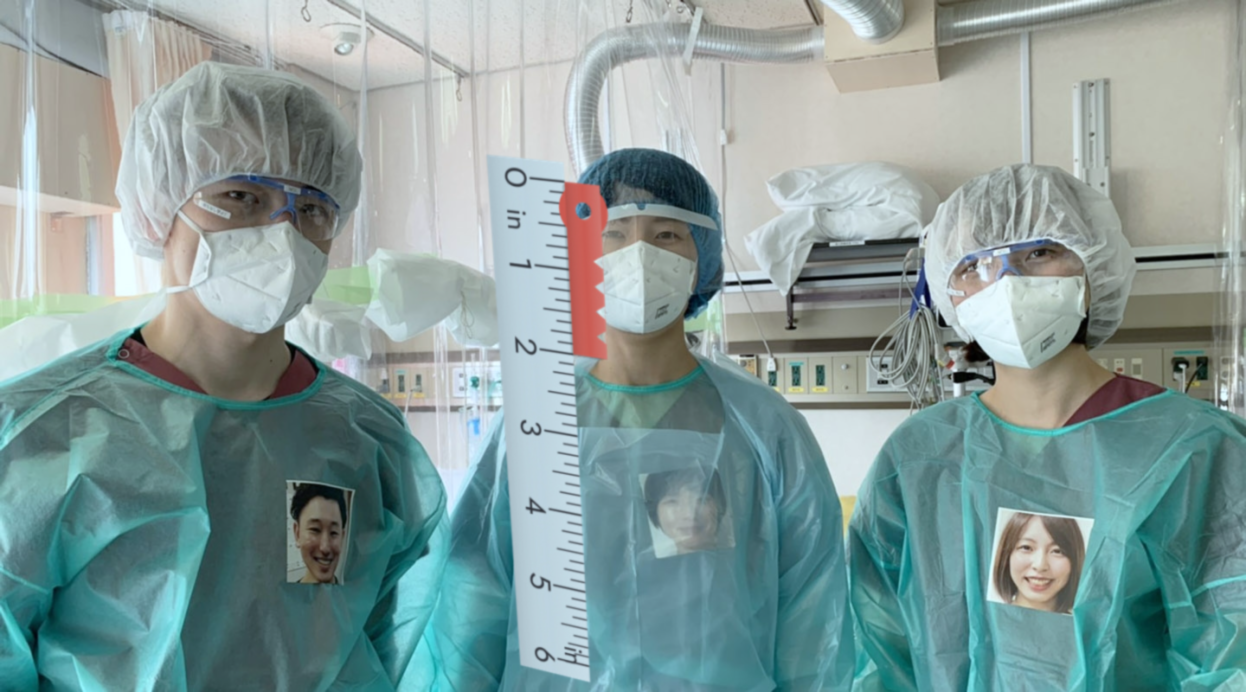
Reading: value=2 unit=in
